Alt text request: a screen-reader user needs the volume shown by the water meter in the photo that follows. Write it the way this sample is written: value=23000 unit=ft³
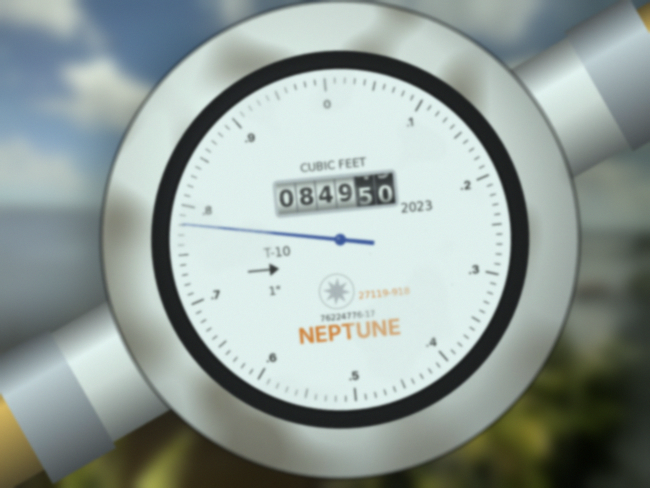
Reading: value=84949.78 unit=ft³
